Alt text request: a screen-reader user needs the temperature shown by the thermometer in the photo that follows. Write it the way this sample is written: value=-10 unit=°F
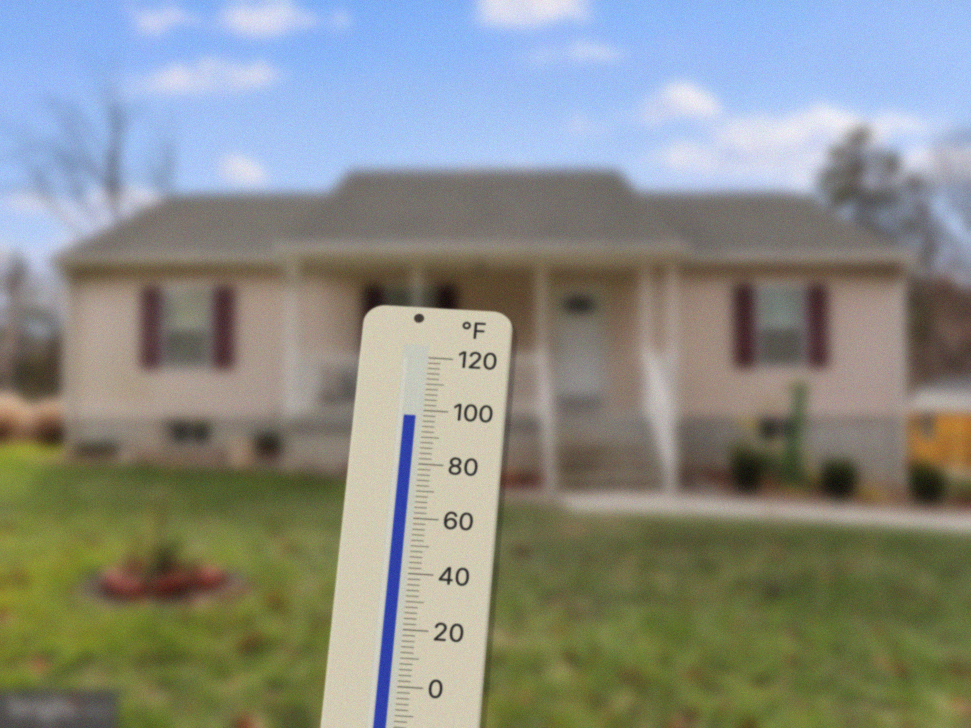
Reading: value=98 unit=°F
